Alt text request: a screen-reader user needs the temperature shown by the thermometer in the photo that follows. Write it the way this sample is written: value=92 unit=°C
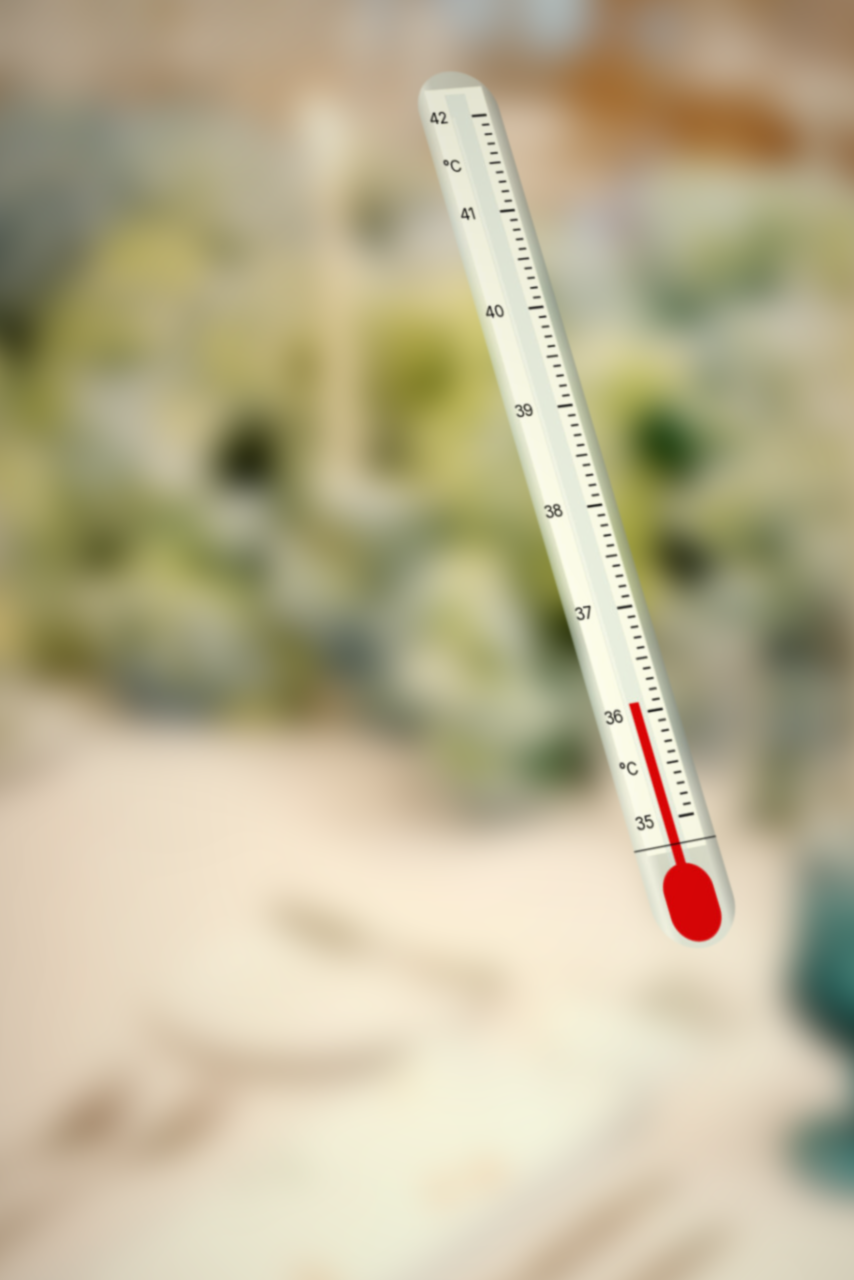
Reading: value=36.1 unit=°C
